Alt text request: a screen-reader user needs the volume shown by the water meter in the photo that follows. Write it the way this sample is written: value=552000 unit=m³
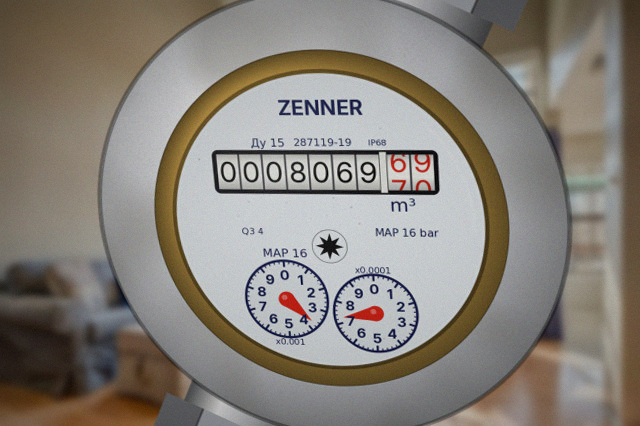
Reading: value=8069.6937 unit=m³
